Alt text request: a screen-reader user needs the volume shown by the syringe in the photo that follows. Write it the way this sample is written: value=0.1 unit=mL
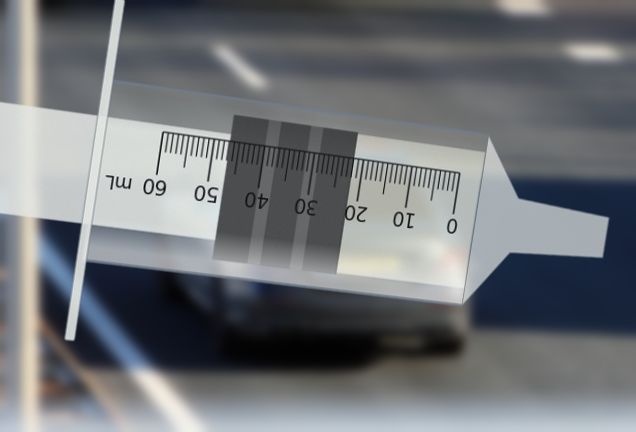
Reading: value=22 unit=mL
